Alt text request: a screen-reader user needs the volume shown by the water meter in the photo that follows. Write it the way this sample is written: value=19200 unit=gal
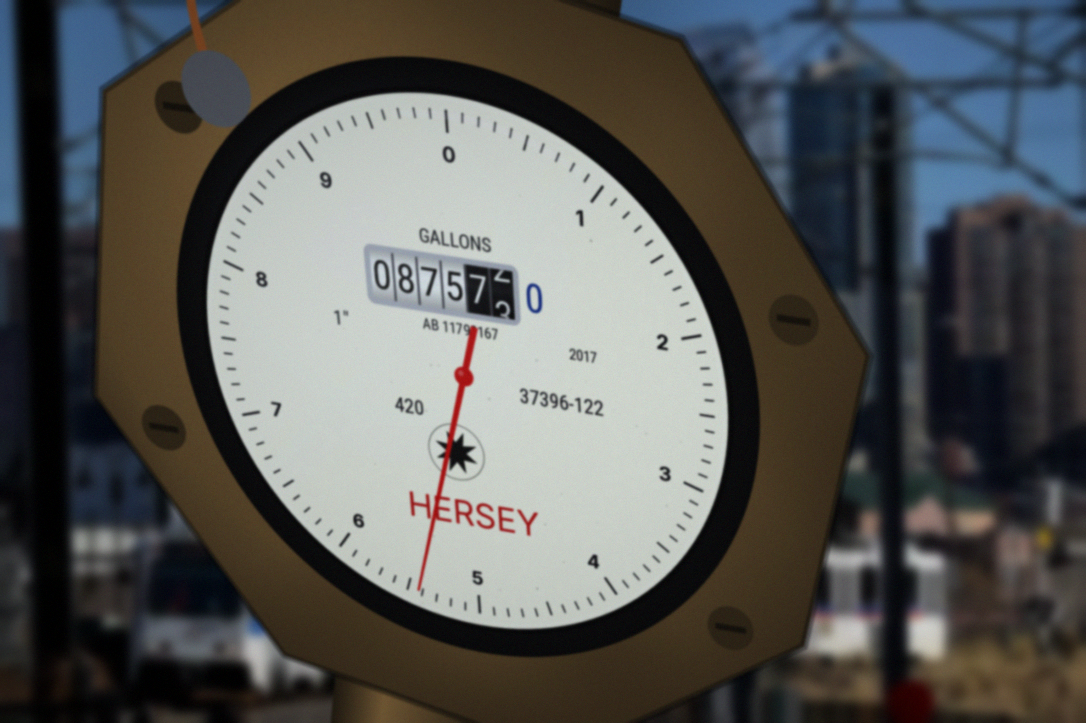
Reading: value=875725.4 unit=gal
